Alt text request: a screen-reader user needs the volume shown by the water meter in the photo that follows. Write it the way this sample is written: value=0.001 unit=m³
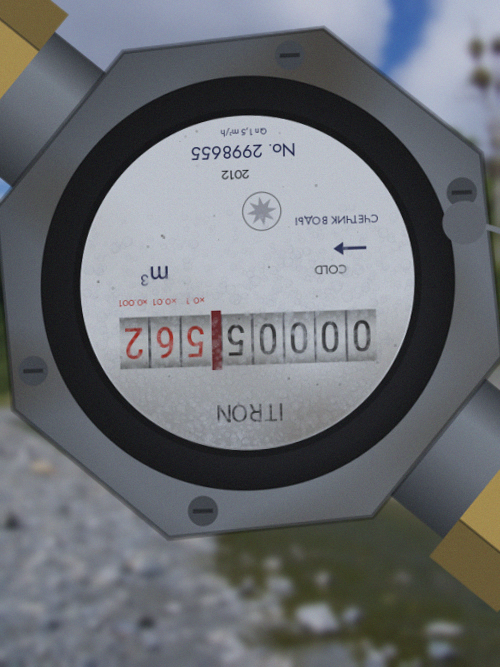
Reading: value=5.562 unit=m³
